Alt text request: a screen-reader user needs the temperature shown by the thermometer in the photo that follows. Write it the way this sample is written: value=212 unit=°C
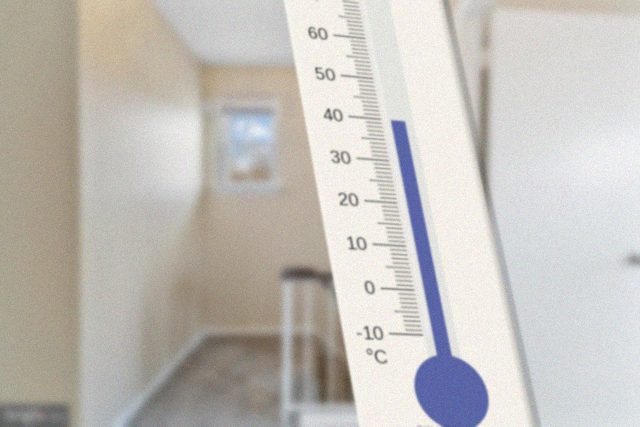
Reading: value=40 unit=°C
